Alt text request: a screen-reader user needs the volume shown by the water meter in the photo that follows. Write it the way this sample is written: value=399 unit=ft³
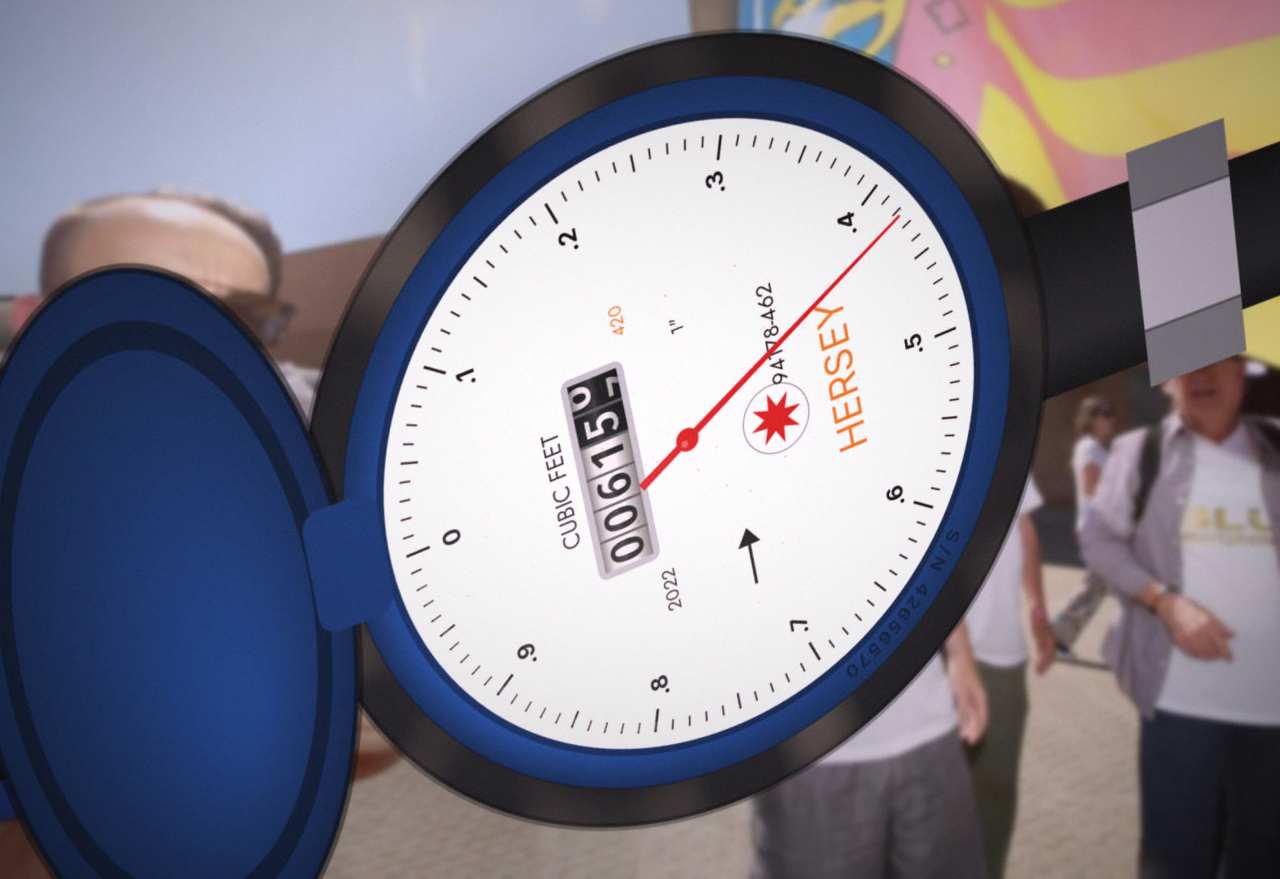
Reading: value=6156.42 unit=ft³
